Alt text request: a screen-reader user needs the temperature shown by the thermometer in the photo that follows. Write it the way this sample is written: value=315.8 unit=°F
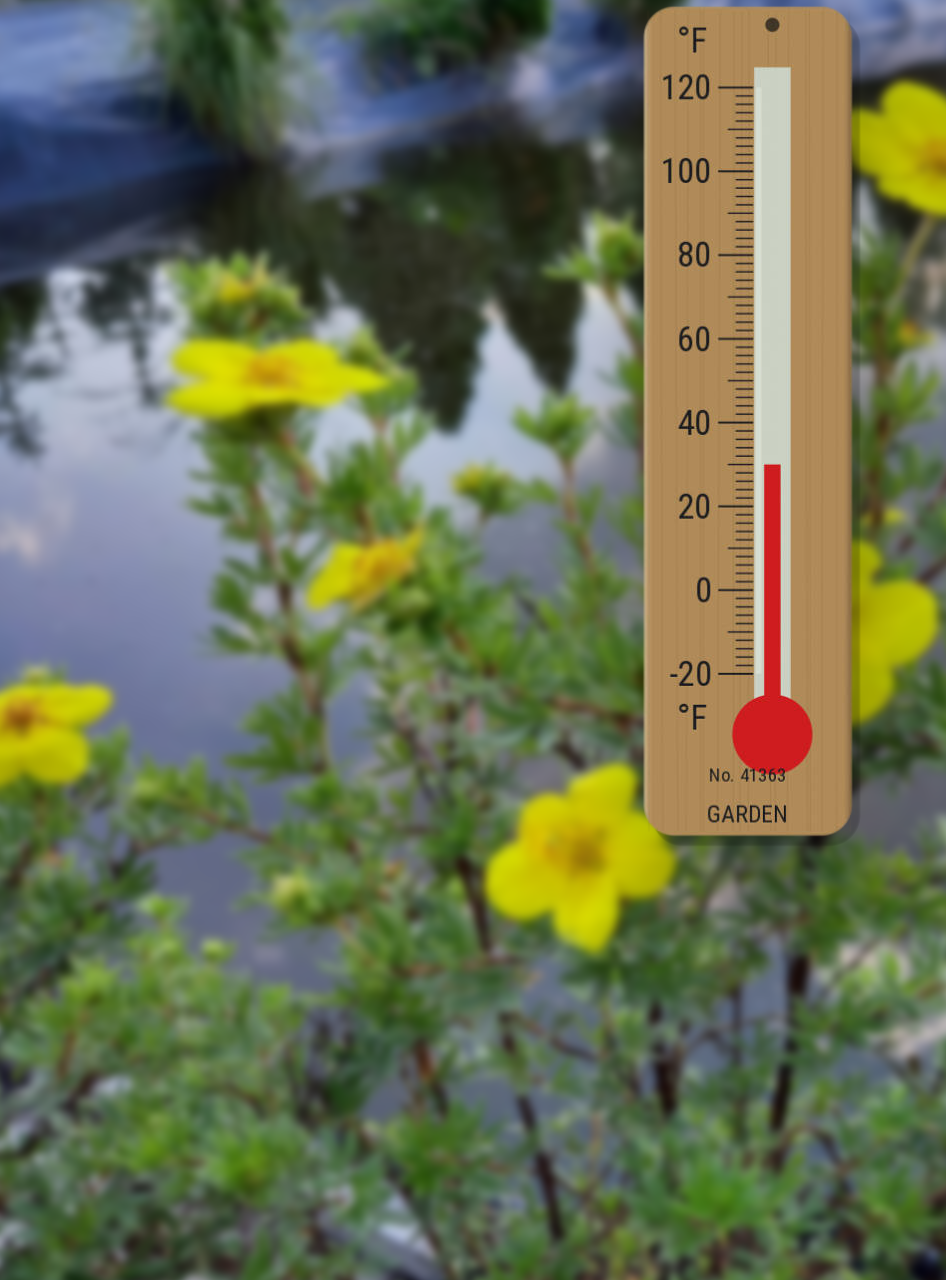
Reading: value=30 unit=°F
